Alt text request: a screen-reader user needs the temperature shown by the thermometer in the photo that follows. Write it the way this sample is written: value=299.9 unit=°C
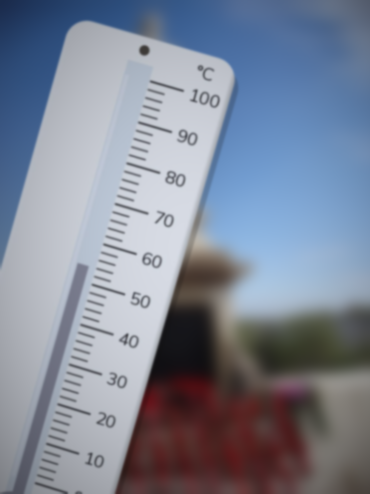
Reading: value=54 unit=°C
